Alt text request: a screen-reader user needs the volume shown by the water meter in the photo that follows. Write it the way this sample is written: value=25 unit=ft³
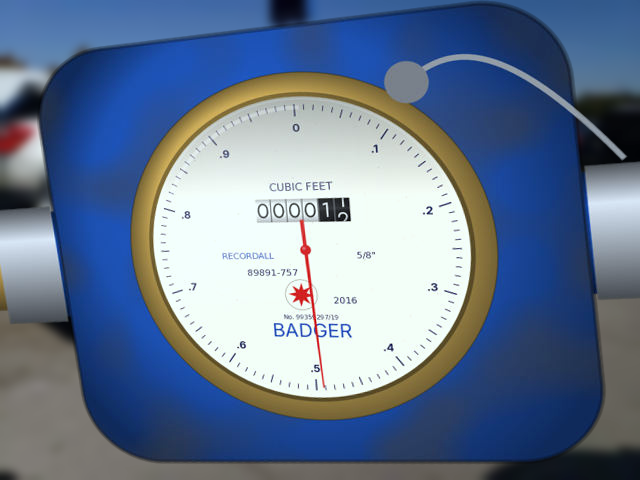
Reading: value=11.49 unit=ft³
